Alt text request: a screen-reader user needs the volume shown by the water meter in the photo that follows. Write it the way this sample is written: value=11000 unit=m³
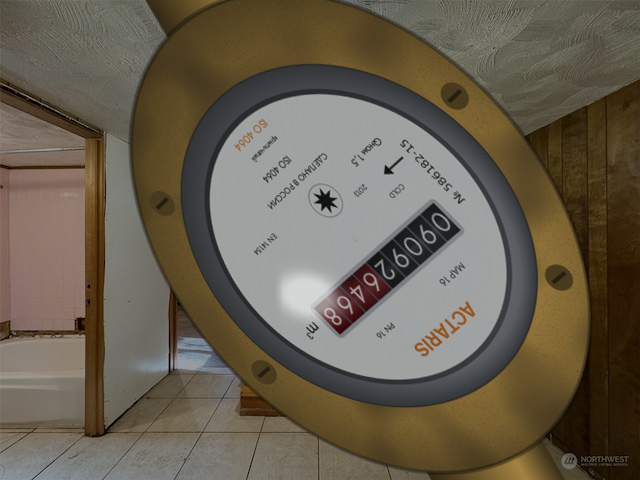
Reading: value=9092.6468 unit=m³
